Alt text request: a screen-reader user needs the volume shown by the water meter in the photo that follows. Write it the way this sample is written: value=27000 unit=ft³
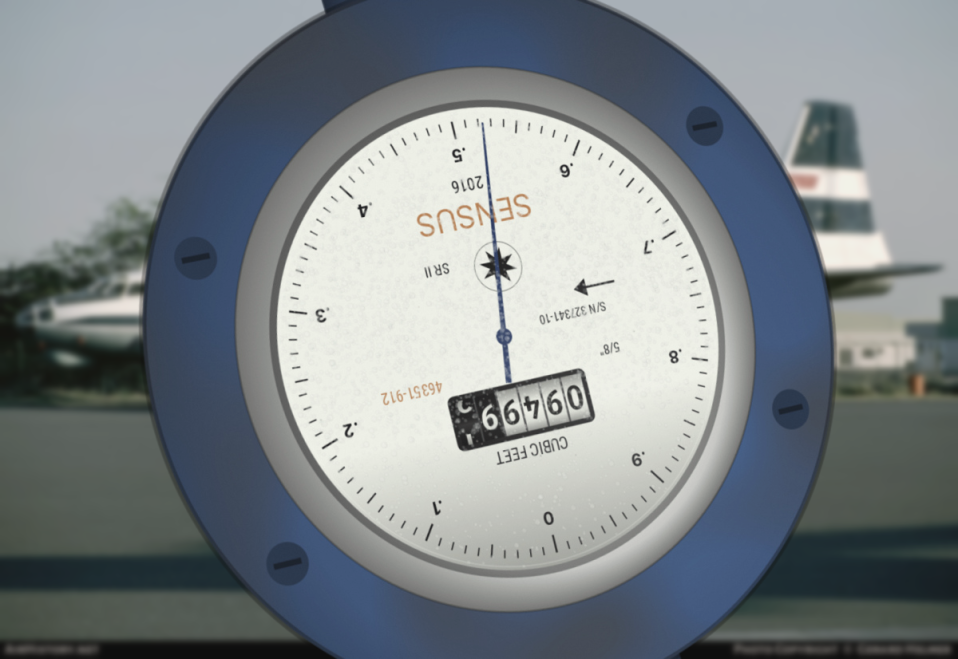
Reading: value=94991.52 unit=ft³
